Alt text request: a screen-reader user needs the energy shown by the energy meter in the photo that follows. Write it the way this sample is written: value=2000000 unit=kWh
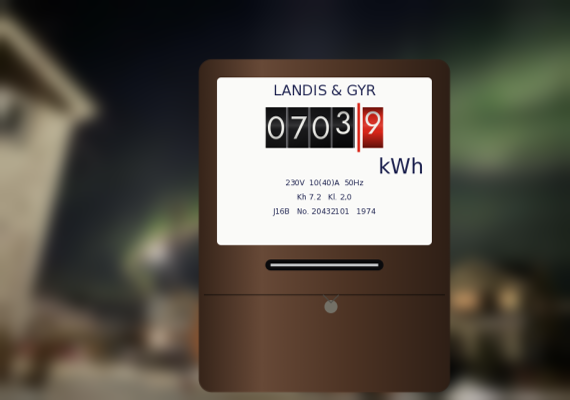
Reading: value=703.9 unit=kWh
